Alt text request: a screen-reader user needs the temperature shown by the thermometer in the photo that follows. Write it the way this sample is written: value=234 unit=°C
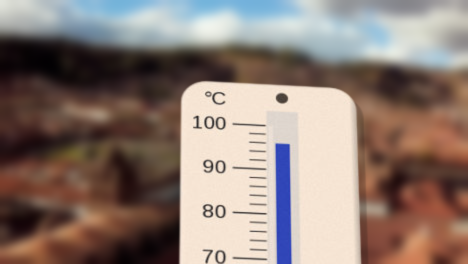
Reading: value=96 unit=°C
